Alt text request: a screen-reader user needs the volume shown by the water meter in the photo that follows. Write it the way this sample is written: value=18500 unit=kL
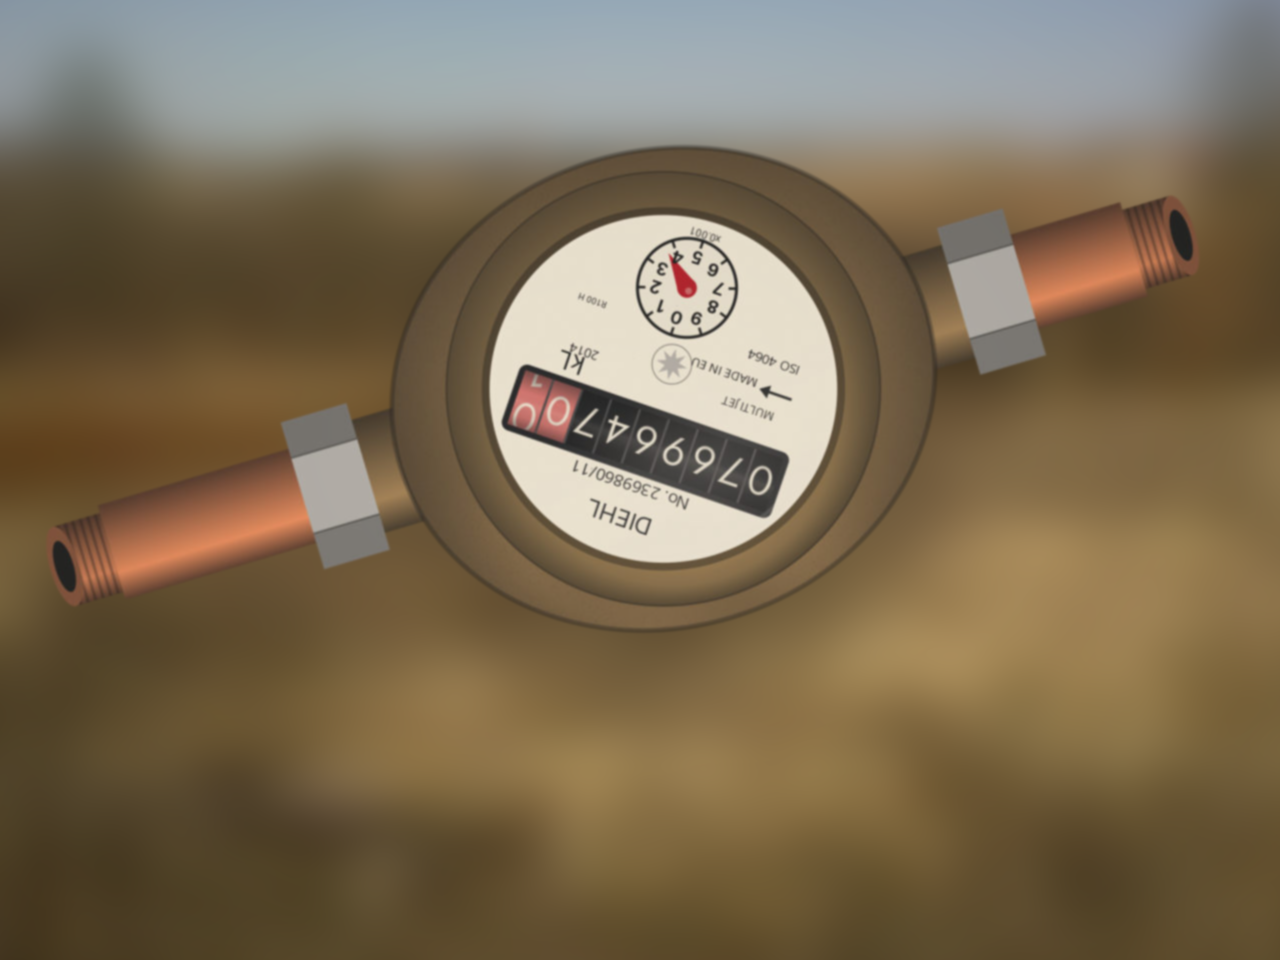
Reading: value=769647.003 unit=kL
